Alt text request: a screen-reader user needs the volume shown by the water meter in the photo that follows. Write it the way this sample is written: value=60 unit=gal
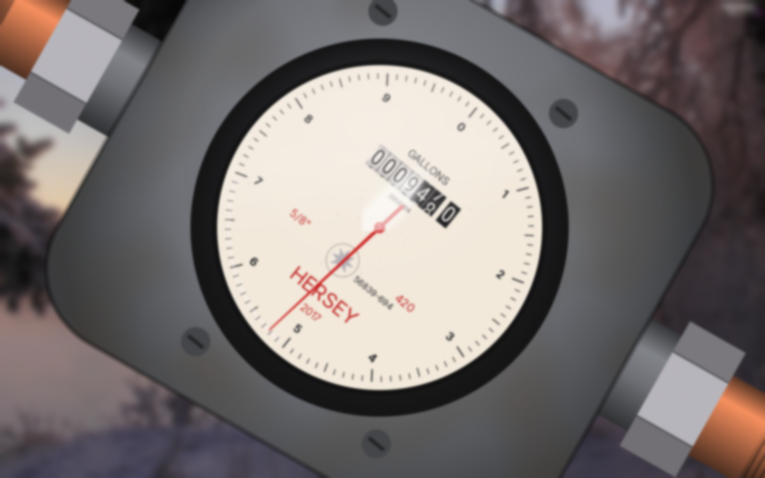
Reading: value=9475.2 unit=gal
